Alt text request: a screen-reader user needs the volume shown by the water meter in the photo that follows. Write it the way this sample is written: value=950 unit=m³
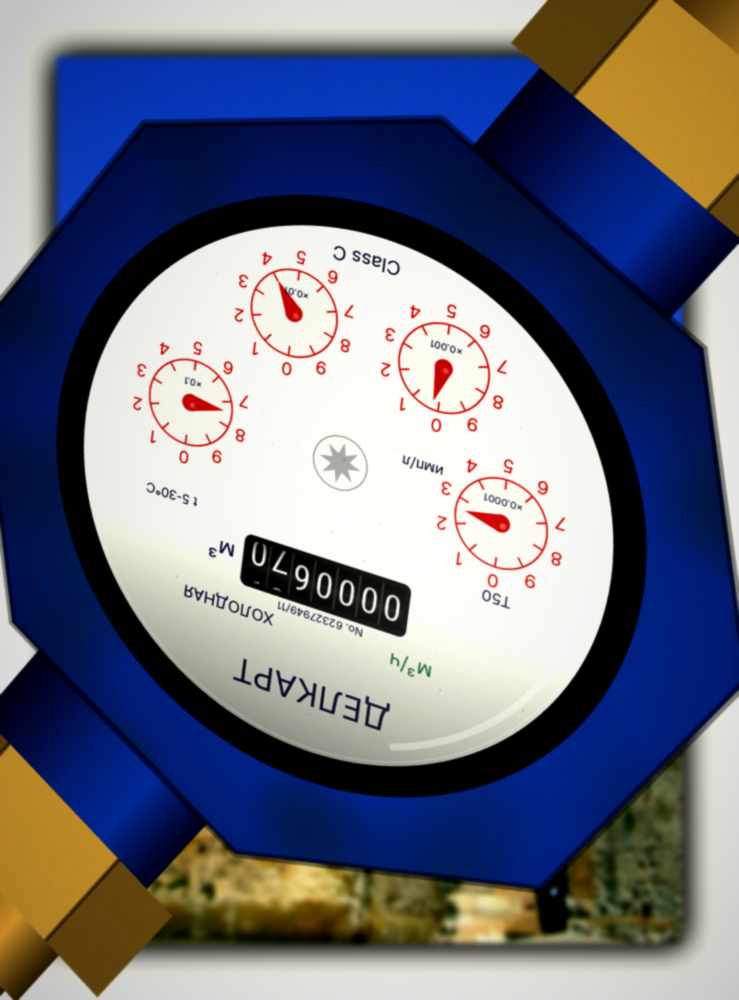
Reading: value=669.7402 unit=m³
